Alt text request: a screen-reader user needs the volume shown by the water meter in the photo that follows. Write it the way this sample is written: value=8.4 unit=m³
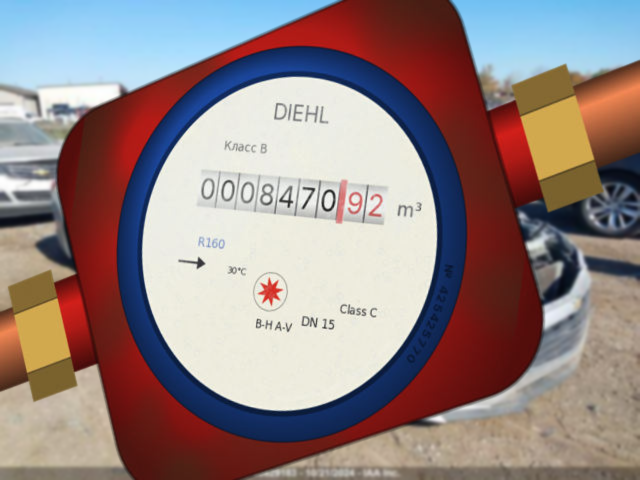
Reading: value=8470.92 unit=m³
